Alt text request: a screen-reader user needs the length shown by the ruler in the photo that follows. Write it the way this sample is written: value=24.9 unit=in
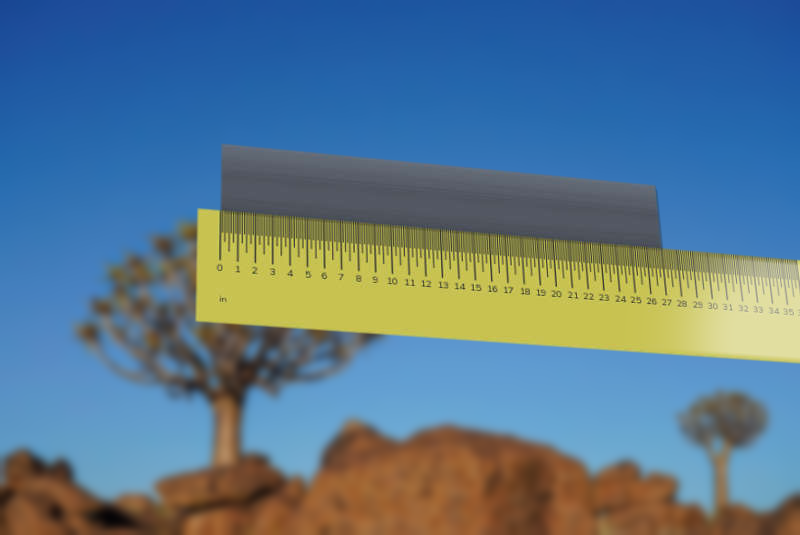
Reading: value=27 unit=in
